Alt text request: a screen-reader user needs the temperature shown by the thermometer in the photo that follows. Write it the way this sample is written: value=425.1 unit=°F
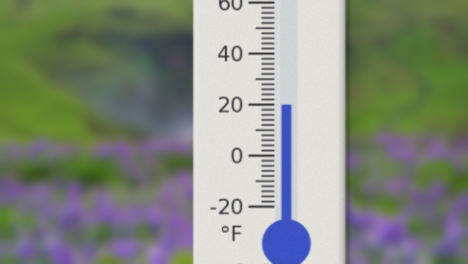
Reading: value=20 unit=°F
